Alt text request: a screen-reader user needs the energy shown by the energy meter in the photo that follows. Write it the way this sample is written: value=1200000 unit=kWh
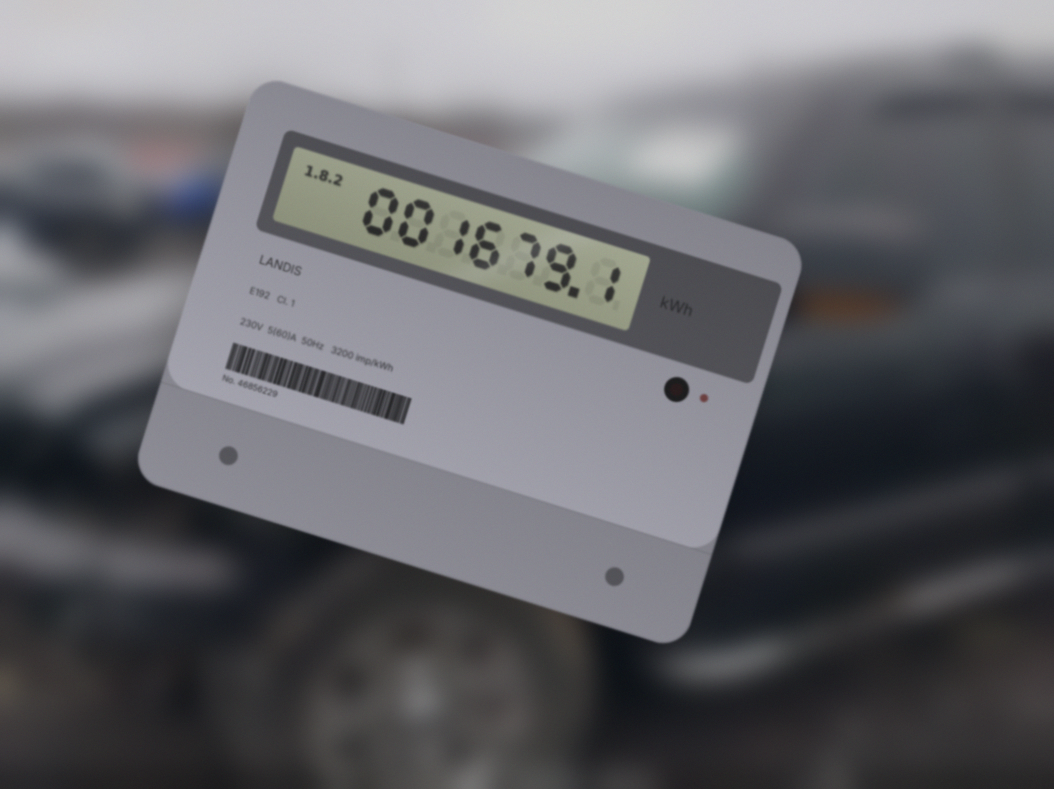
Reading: value=1679.1 unit=kWh
